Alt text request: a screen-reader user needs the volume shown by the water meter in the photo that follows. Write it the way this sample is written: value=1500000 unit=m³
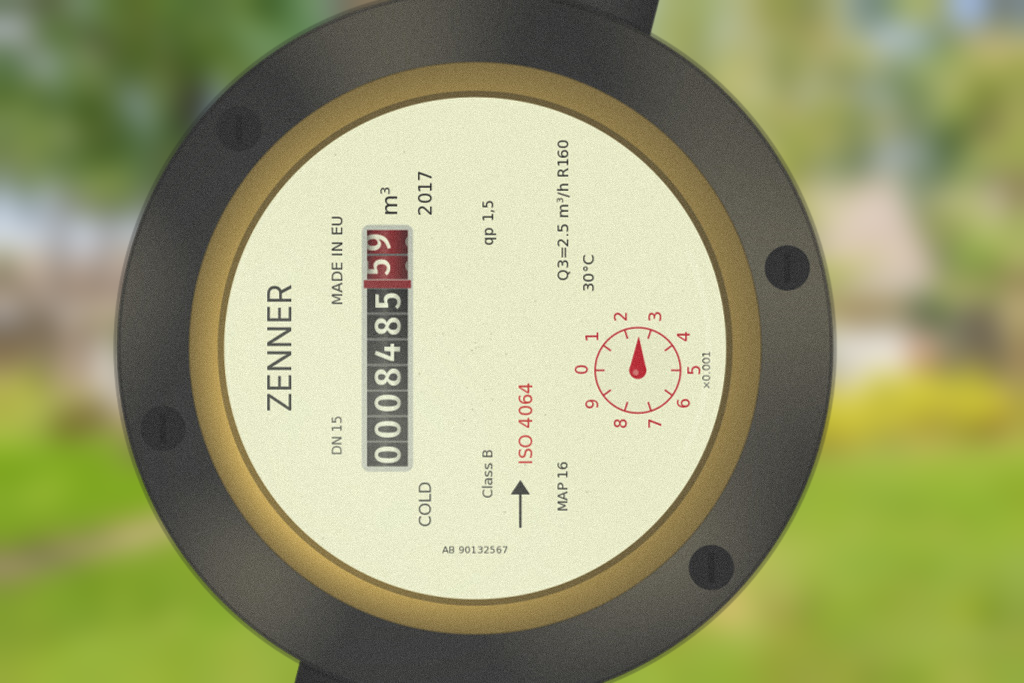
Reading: value=8485.592 unit=m³
